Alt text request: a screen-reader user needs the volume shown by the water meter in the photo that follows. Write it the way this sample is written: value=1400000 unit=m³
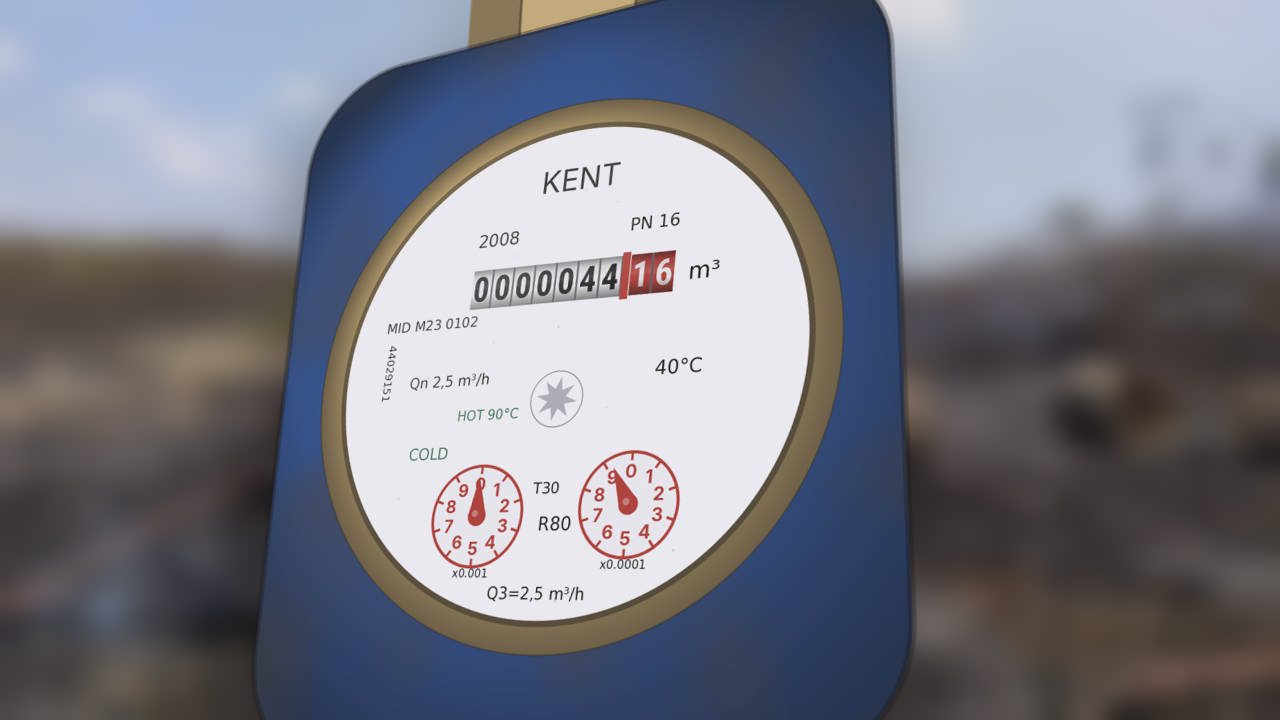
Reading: value=44.1599 unit=m³
